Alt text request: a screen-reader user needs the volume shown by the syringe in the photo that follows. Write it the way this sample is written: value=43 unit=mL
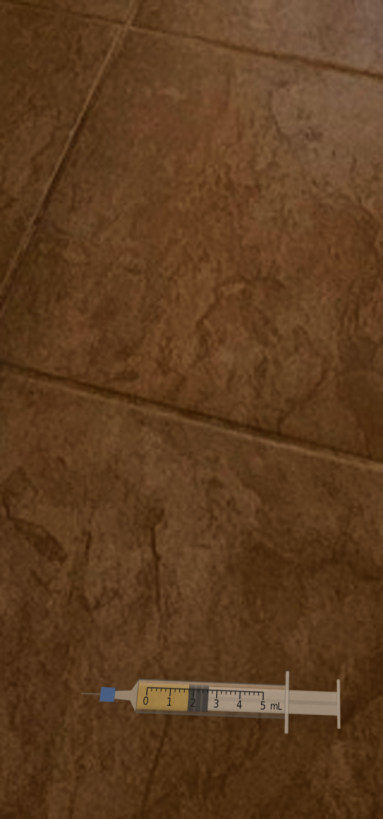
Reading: value=1.8 unit=mL
